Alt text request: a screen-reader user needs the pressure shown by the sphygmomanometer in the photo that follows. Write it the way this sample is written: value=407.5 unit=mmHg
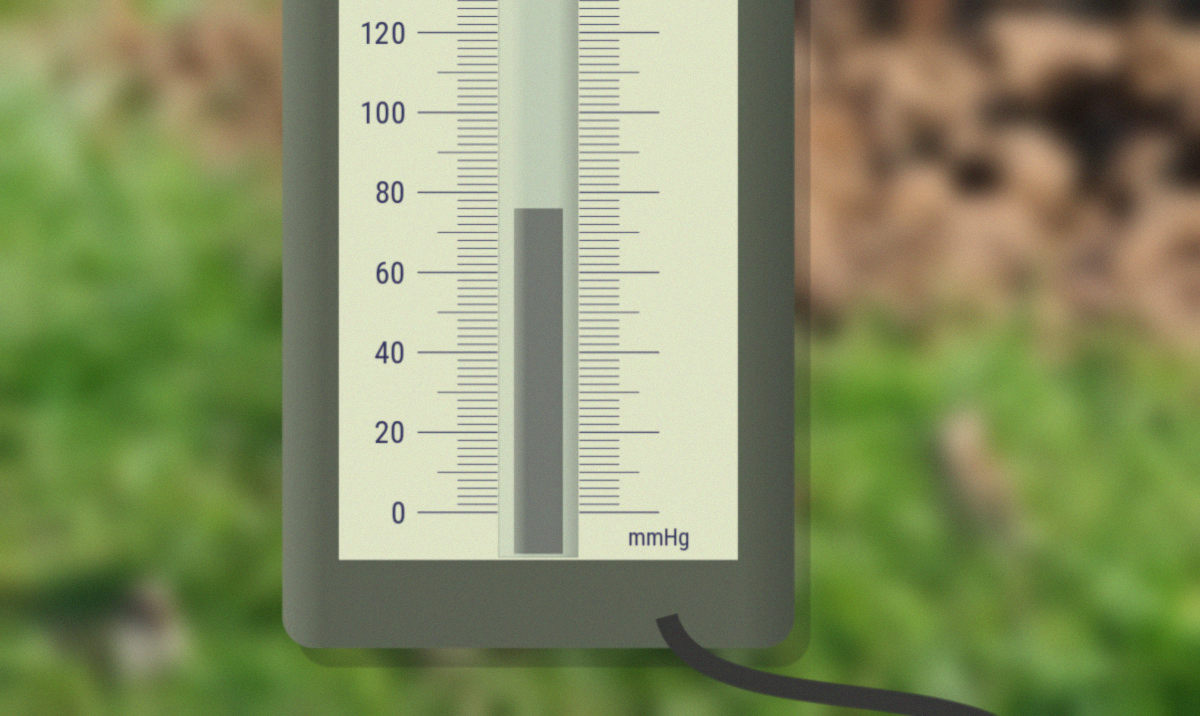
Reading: value=76 unit=mmHg
